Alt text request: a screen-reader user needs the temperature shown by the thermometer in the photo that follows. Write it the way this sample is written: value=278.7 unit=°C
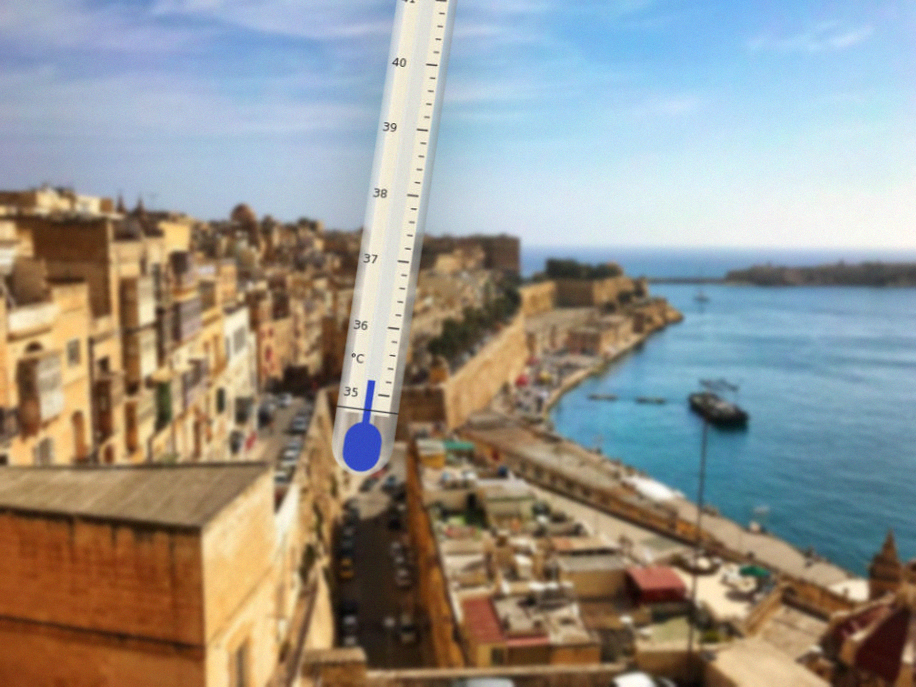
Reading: value=35.2 unit=°C
